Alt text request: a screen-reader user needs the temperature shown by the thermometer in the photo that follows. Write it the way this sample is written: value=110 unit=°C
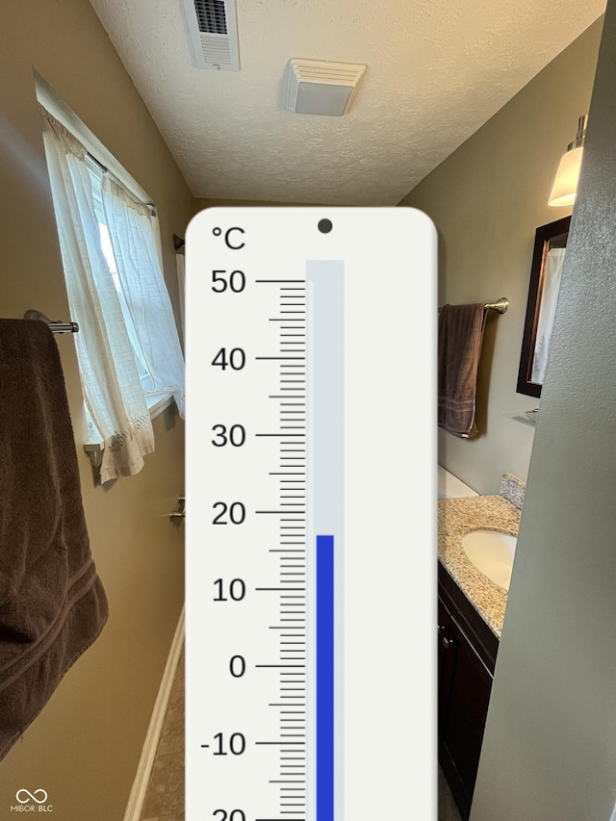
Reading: value=17 unit=°C
